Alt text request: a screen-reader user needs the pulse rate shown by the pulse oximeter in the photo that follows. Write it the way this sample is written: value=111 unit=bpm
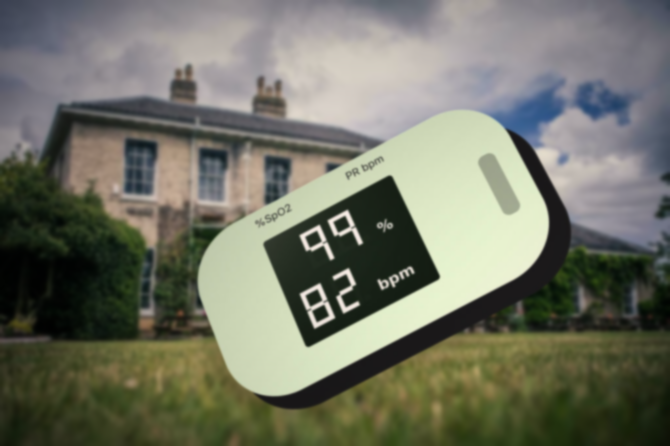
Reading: value=82 unit=bpm
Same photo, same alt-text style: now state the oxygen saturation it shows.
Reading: value=99 unit=%
